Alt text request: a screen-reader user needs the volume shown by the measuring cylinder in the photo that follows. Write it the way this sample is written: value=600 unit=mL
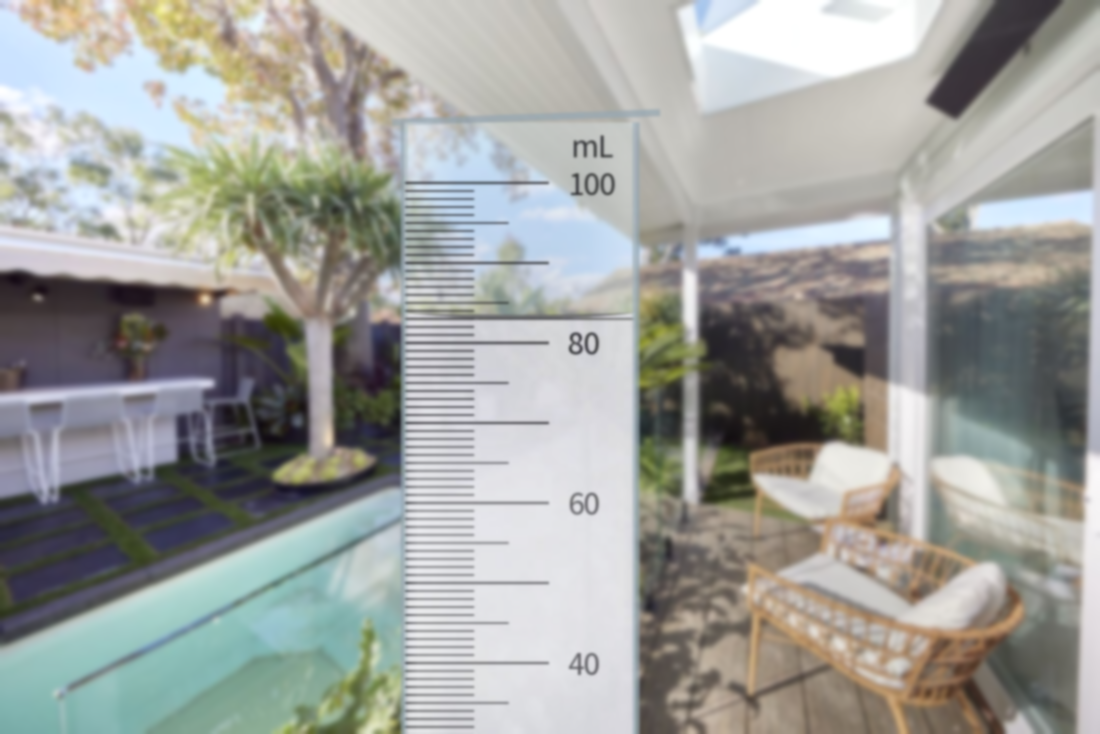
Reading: value=83 unit=mL
